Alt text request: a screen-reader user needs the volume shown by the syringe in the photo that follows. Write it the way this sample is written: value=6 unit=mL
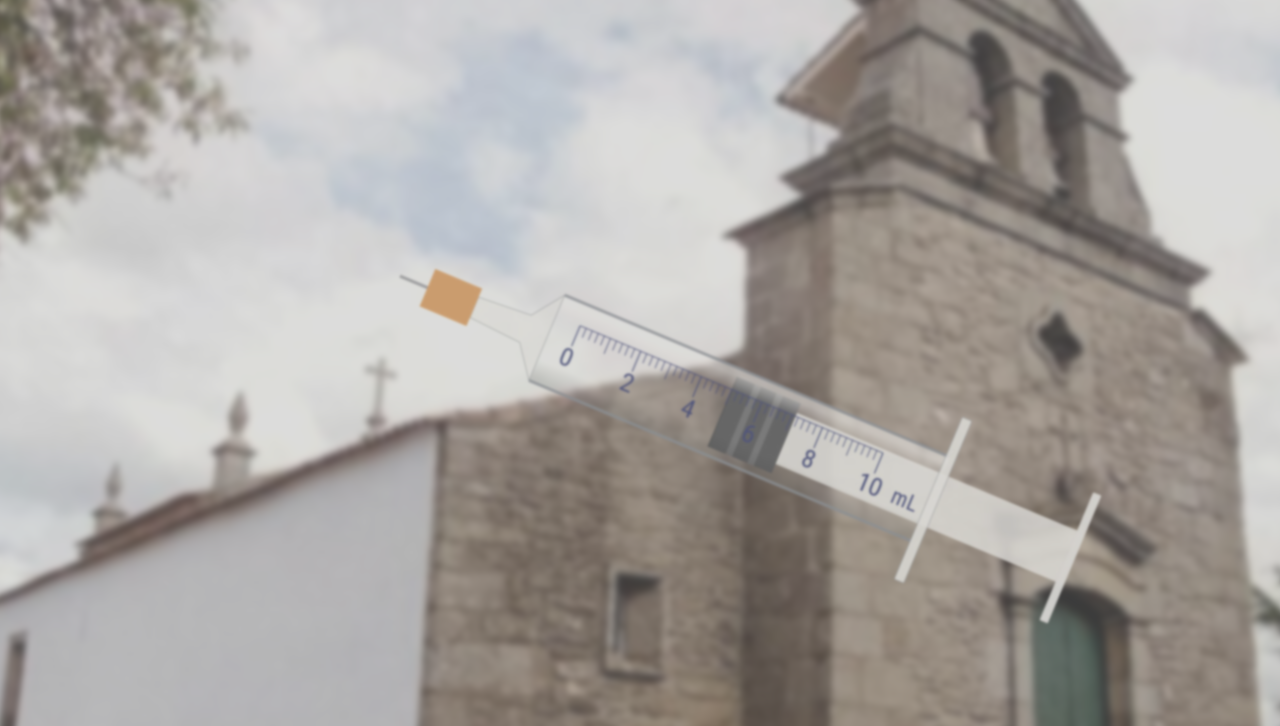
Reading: value=5 unit=mL
